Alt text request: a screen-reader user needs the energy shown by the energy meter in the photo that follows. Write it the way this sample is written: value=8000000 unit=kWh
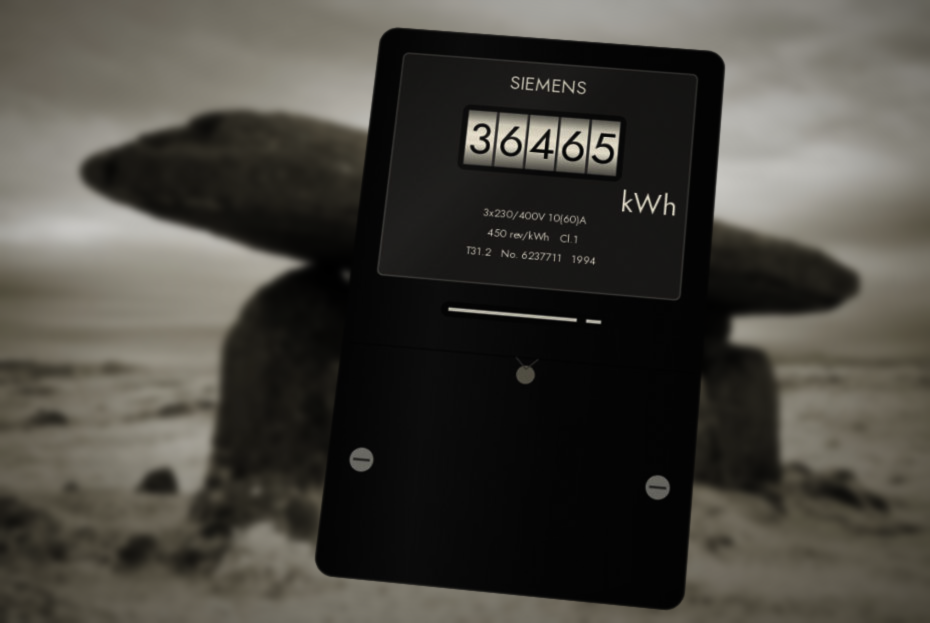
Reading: value=36465 unit=kWh
